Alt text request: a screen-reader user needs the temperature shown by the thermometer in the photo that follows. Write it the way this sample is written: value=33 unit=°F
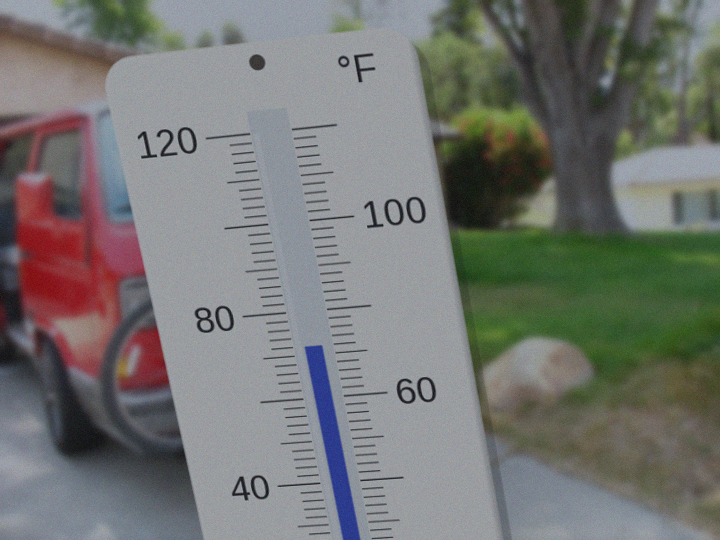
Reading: value=72 unit=°F
